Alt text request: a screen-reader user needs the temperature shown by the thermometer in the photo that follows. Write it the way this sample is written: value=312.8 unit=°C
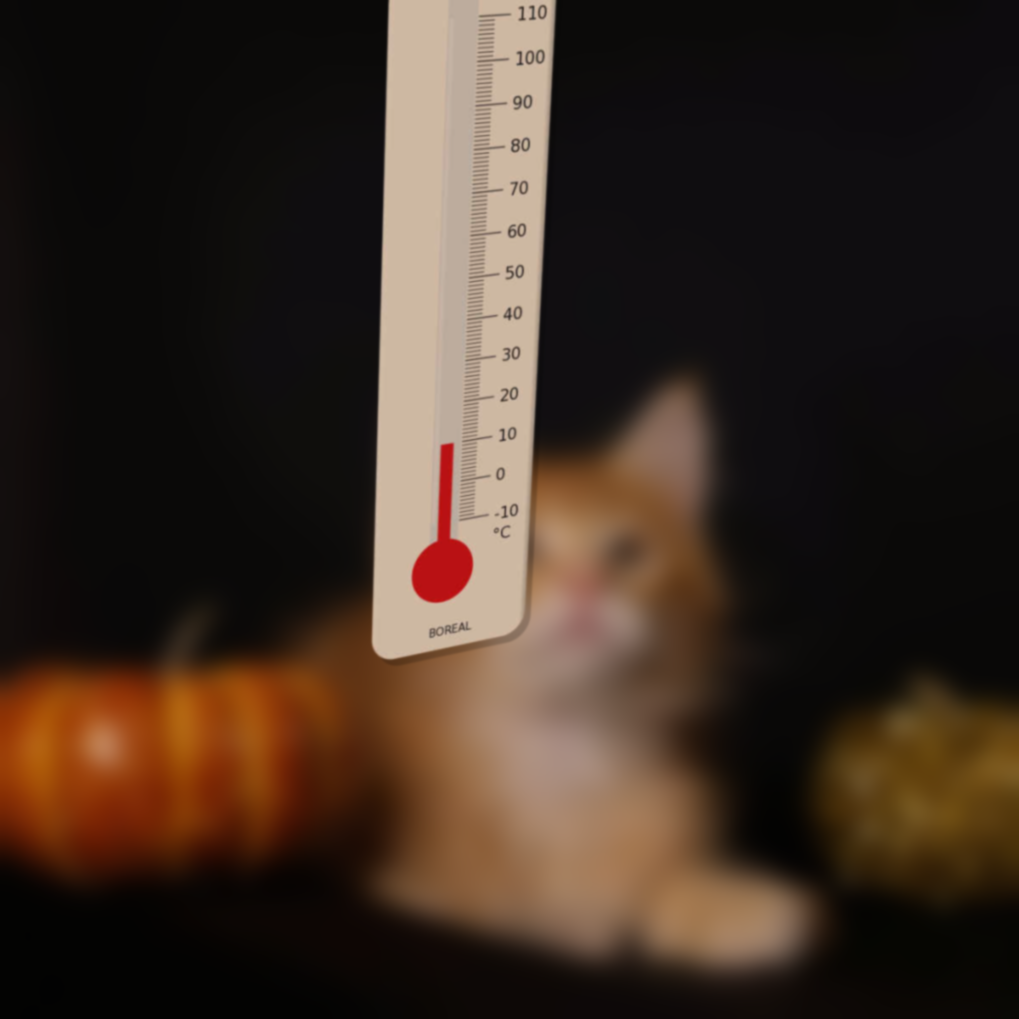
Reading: value=10 unit=°C
